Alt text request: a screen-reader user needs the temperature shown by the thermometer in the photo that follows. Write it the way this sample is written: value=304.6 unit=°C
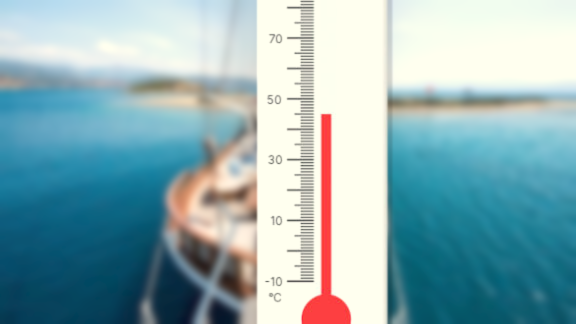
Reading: value=45 unit=°C
